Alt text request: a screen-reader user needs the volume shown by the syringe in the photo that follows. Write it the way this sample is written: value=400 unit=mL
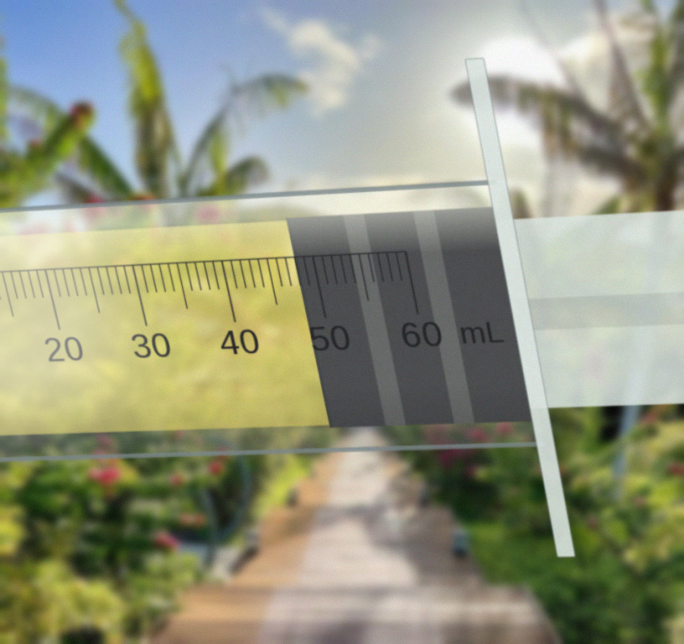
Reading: value=48 unit=mL
